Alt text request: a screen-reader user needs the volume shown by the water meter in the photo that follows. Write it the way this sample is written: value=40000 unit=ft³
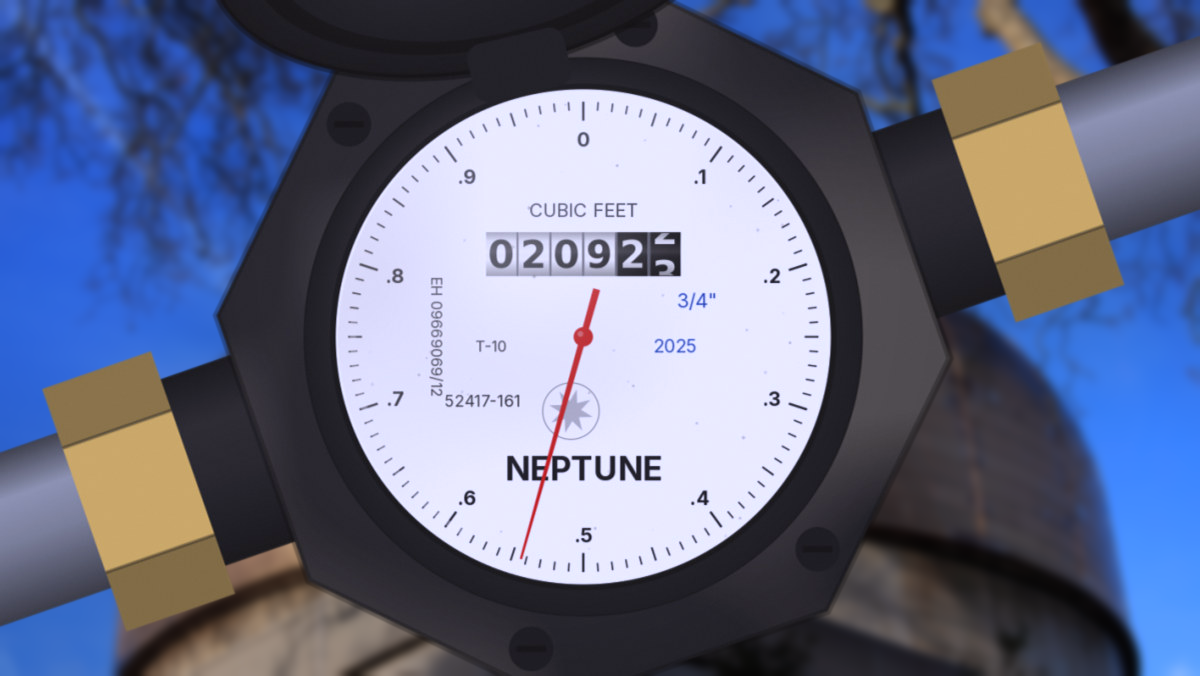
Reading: value=20922.54 unit=ft³
